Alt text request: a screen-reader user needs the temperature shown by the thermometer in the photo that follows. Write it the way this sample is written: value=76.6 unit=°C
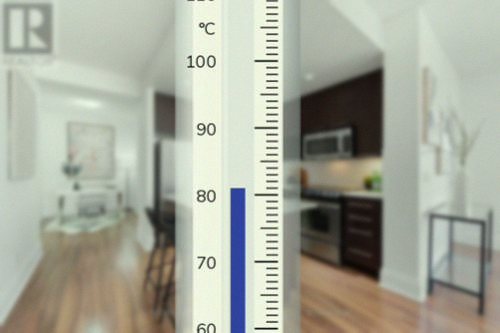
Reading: value=81 unit=°C
